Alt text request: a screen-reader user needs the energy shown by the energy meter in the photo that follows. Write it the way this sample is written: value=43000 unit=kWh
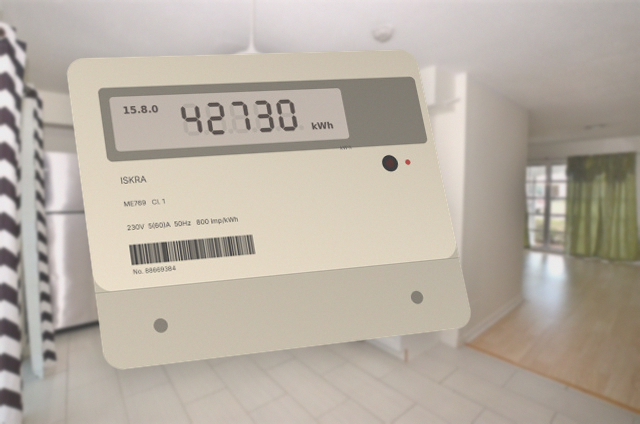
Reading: value=42730 unit=kWh
